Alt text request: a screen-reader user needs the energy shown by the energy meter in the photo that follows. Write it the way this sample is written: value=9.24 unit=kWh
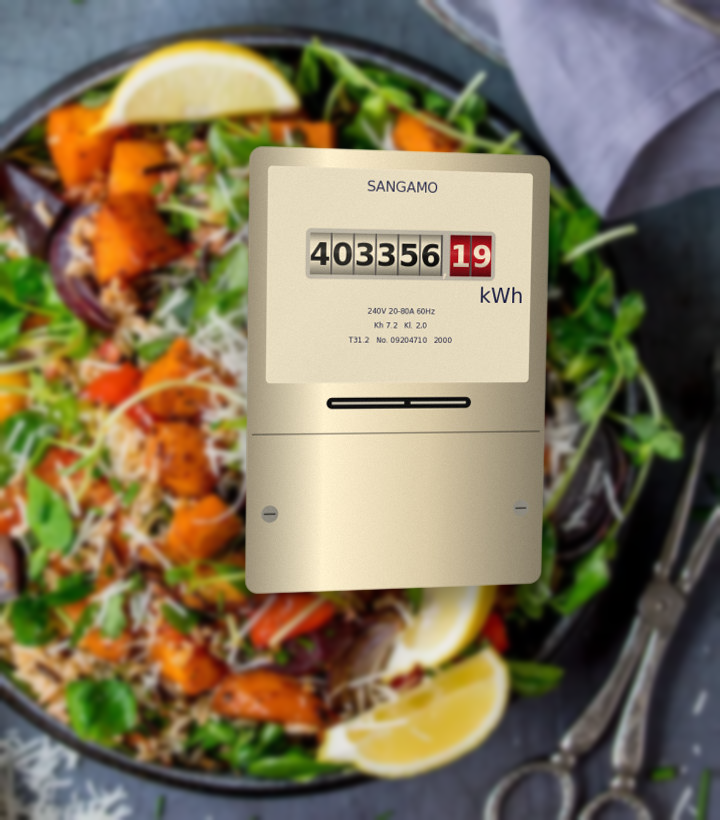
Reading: value=403356.19 unit=kWh
